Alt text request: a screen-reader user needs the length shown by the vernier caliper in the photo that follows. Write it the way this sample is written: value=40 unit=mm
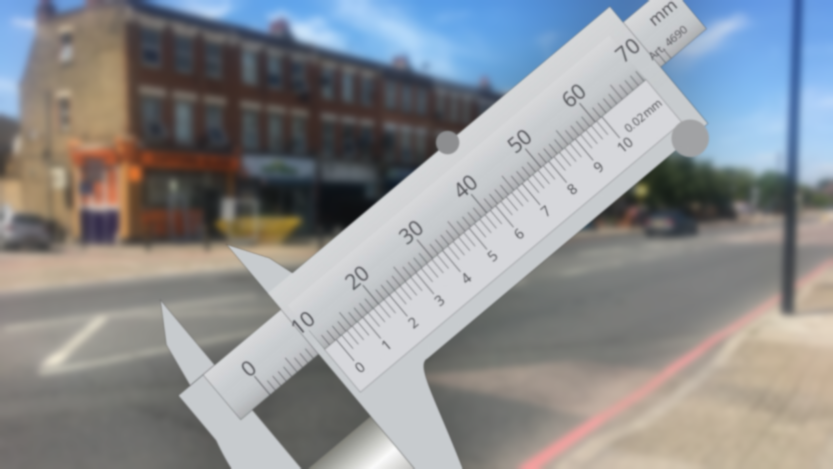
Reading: value=12.2 unit=mm
